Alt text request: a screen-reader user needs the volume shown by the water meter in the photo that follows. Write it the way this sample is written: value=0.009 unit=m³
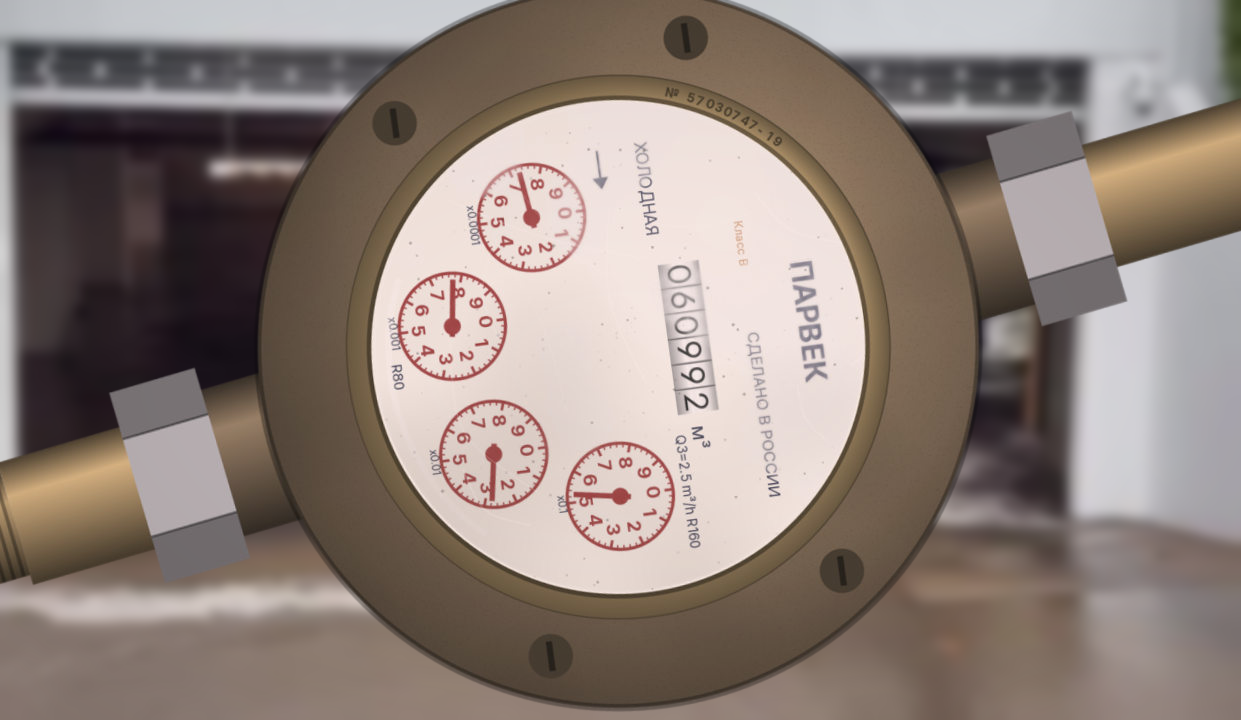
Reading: value=60992.5277 unit=m³
